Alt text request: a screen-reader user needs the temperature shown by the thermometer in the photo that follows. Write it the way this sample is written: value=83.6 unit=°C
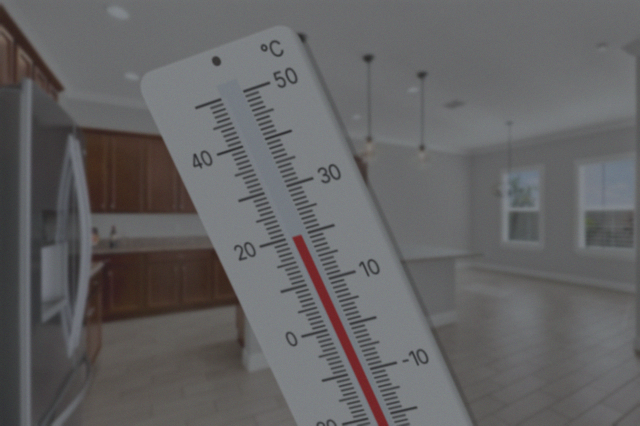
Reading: value=20 unit=°C
